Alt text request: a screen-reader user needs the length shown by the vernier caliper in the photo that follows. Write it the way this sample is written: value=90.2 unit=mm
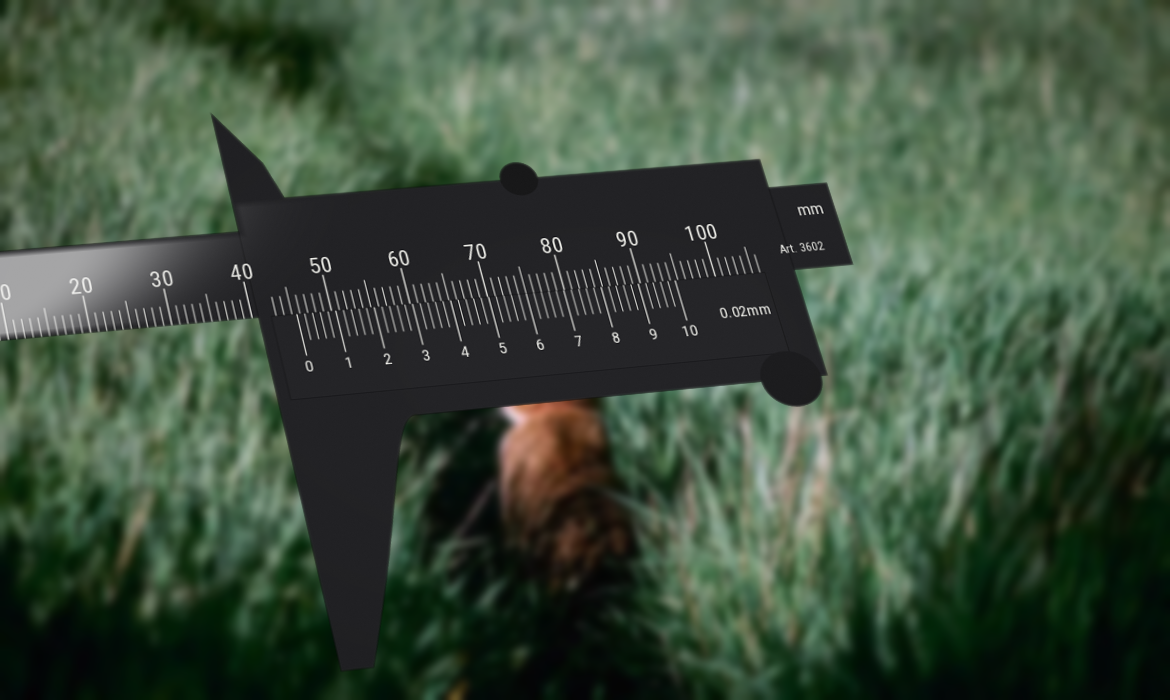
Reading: value=45.6 unit=mm
